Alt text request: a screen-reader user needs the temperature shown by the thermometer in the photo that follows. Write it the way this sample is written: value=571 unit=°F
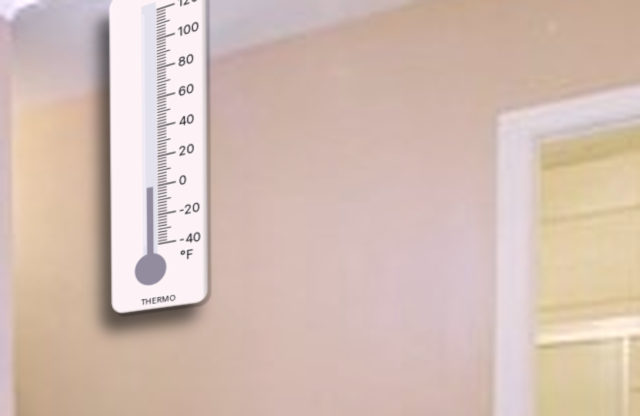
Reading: value=0 unit=°F
